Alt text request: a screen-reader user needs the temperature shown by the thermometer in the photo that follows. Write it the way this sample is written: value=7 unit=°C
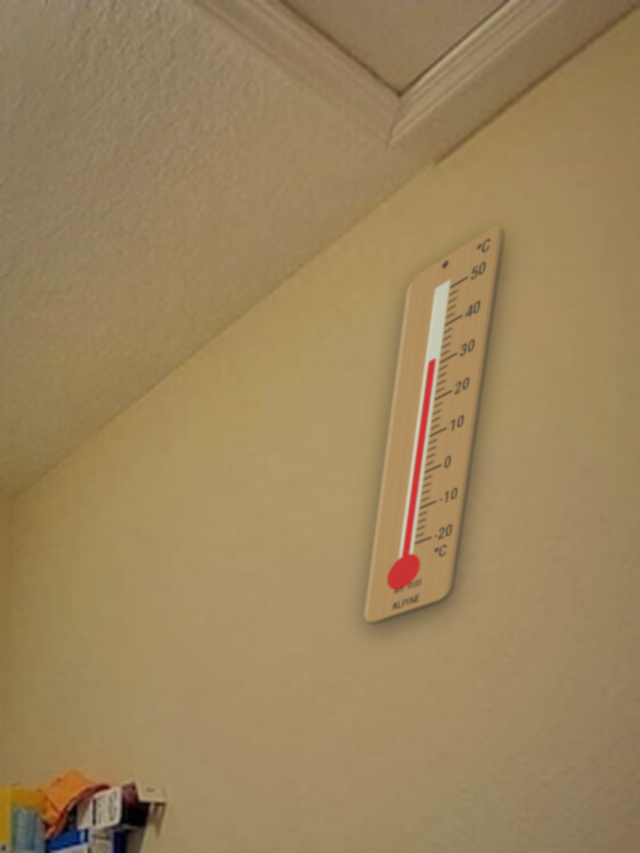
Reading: value=32 unit=°C
